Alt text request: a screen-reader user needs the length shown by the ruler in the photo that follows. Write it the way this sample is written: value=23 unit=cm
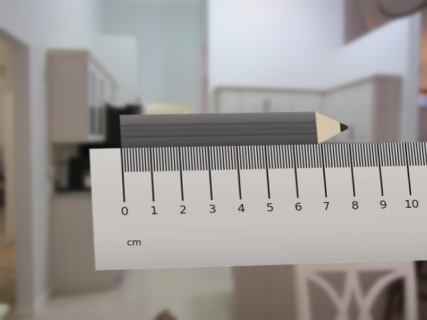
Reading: value=8 unit=cm
